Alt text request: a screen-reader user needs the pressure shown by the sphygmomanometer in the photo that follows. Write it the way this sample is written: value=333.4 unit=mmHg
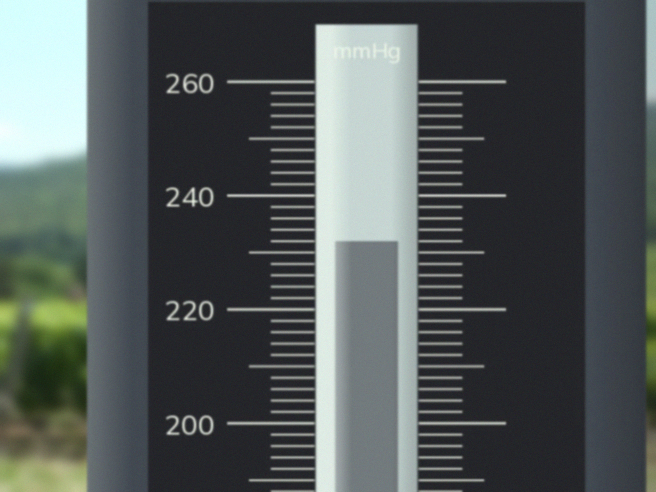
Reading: value=232 unit=mmHg
